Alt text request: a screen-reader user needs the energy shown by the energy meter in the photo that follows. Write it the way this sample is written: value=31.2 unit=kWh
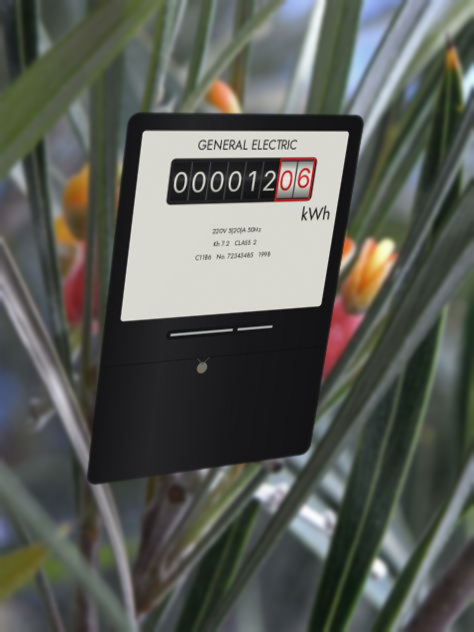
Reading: value=12.06 unit=kWh
